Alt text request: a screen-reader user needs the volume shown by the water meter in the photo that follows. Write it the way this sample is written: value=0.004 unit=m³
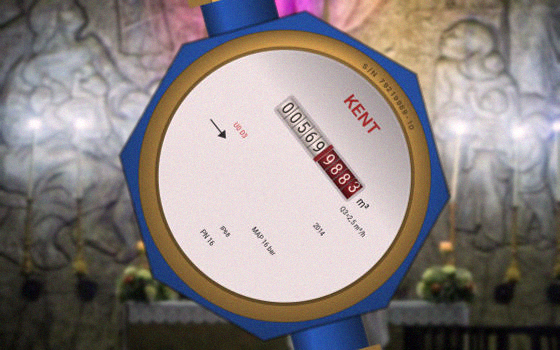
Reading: value=569.9883 unit=m³
